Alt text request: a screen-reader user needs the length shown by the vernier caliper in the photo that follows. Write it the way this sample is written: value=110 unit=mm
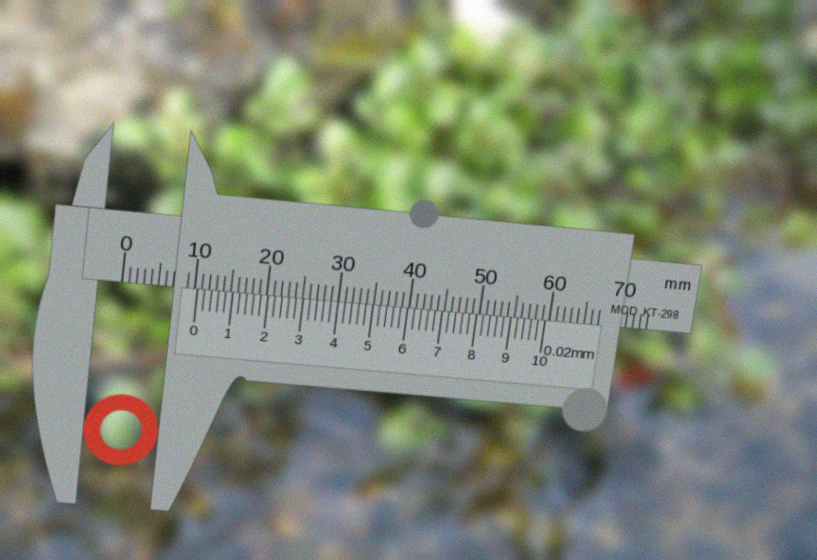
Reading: value=10.4 unit=mm
